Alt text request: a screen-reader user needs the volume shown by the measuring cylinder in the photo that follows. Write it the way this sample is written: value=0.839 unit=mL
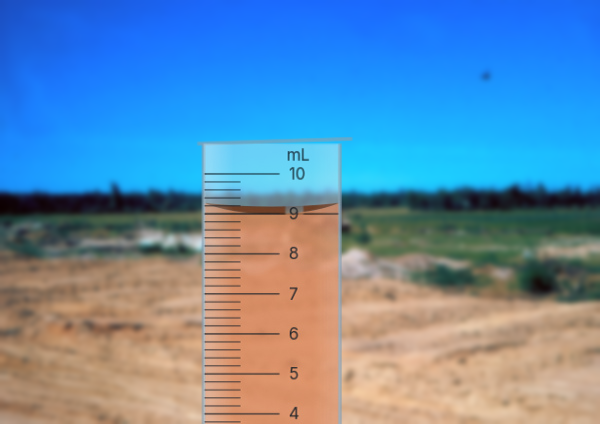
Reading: value=9 unit=mL
